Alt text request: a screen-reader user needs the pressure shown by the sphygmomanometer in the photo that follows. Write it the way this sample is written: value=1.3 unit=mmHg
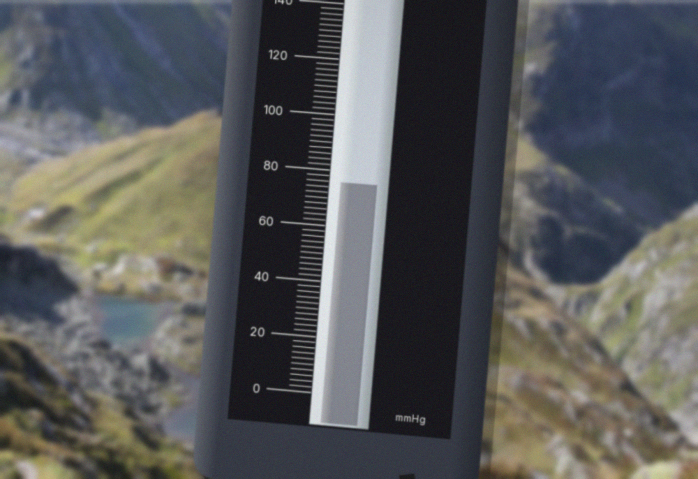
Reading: value=76 unit=mmHg
